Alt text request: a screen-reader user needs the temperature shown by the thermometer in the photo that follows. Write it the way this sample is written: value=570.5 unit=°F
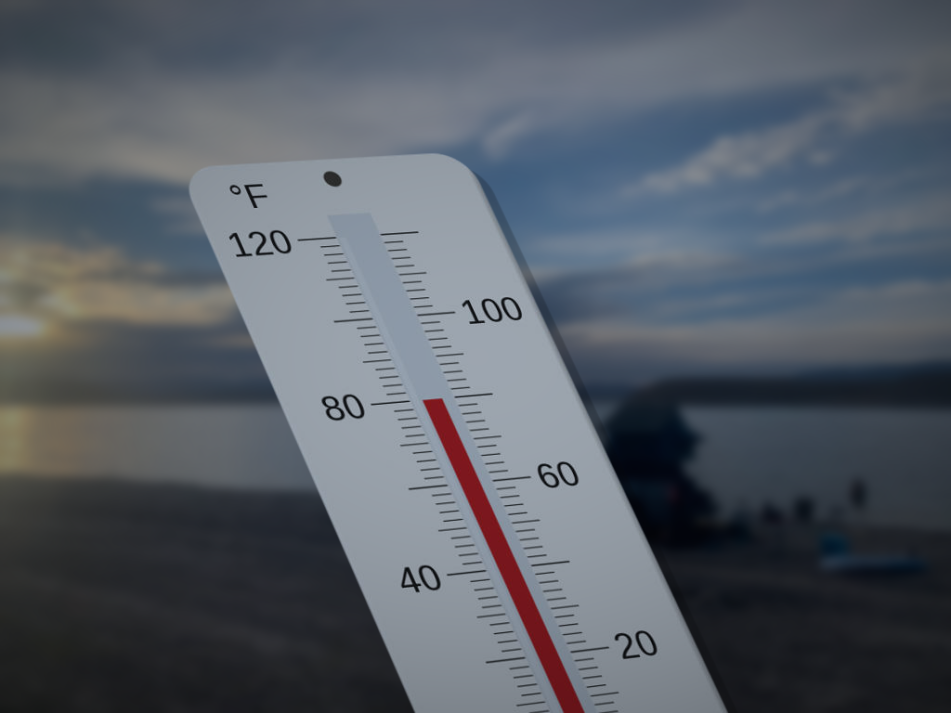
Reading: value=80 unit=°F
